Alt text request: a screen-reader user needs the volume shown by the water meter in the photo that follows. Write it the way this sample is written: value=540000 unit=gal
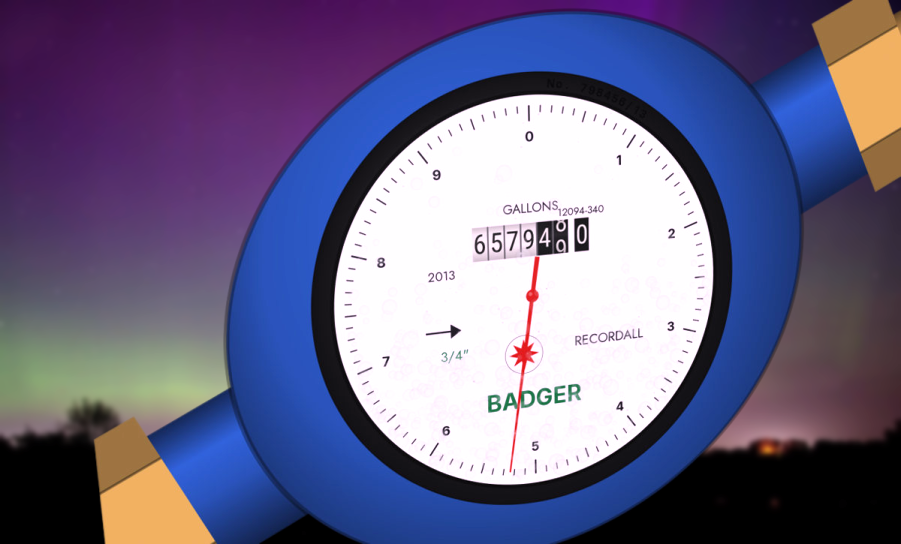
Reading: value=6579485.2 unit=gal
